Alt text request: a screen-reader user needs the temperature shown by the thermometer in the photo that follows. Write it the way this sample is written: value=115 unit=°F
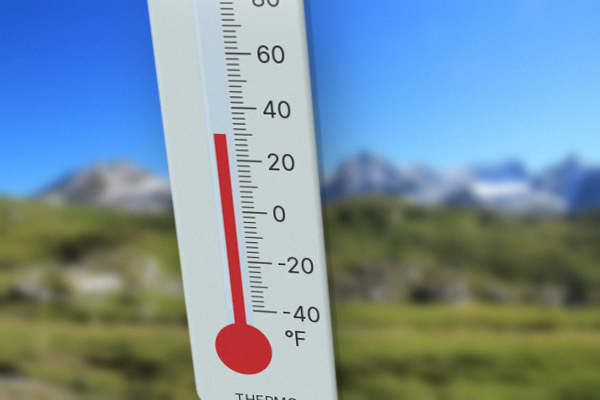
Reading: value=30 unit=°F
